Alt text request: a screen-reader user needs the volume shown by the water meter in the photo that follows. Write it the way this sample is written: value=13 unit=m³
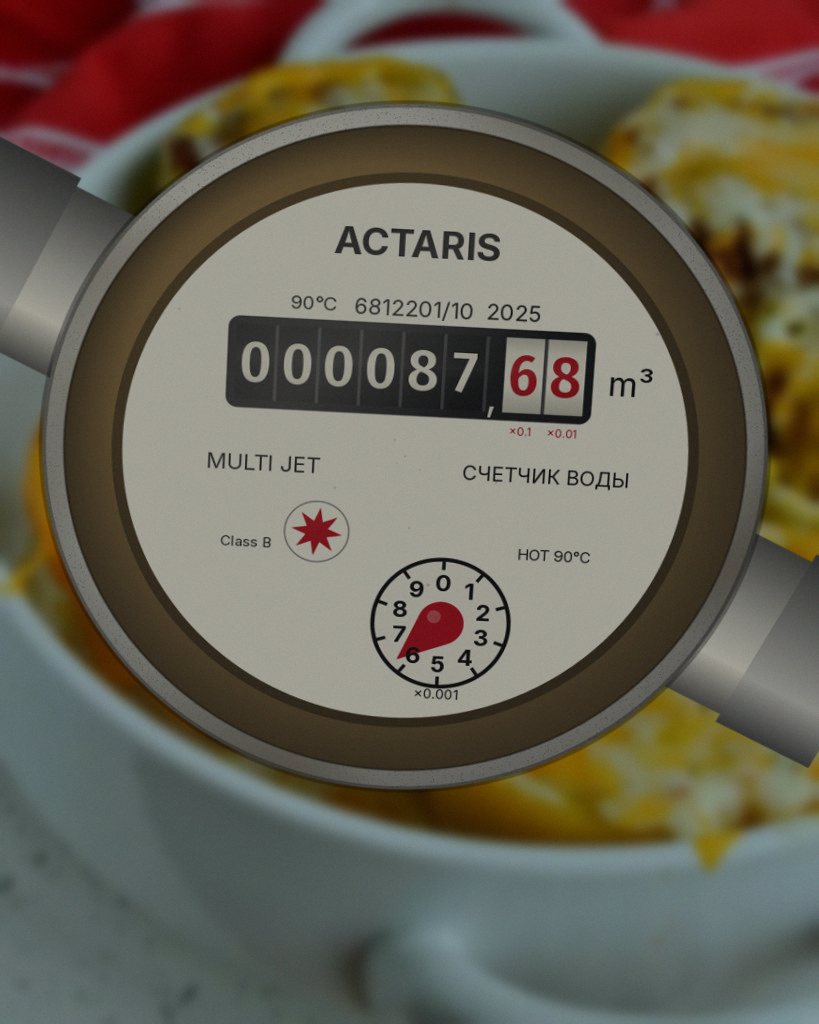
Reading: value=87.686 unit=m³
